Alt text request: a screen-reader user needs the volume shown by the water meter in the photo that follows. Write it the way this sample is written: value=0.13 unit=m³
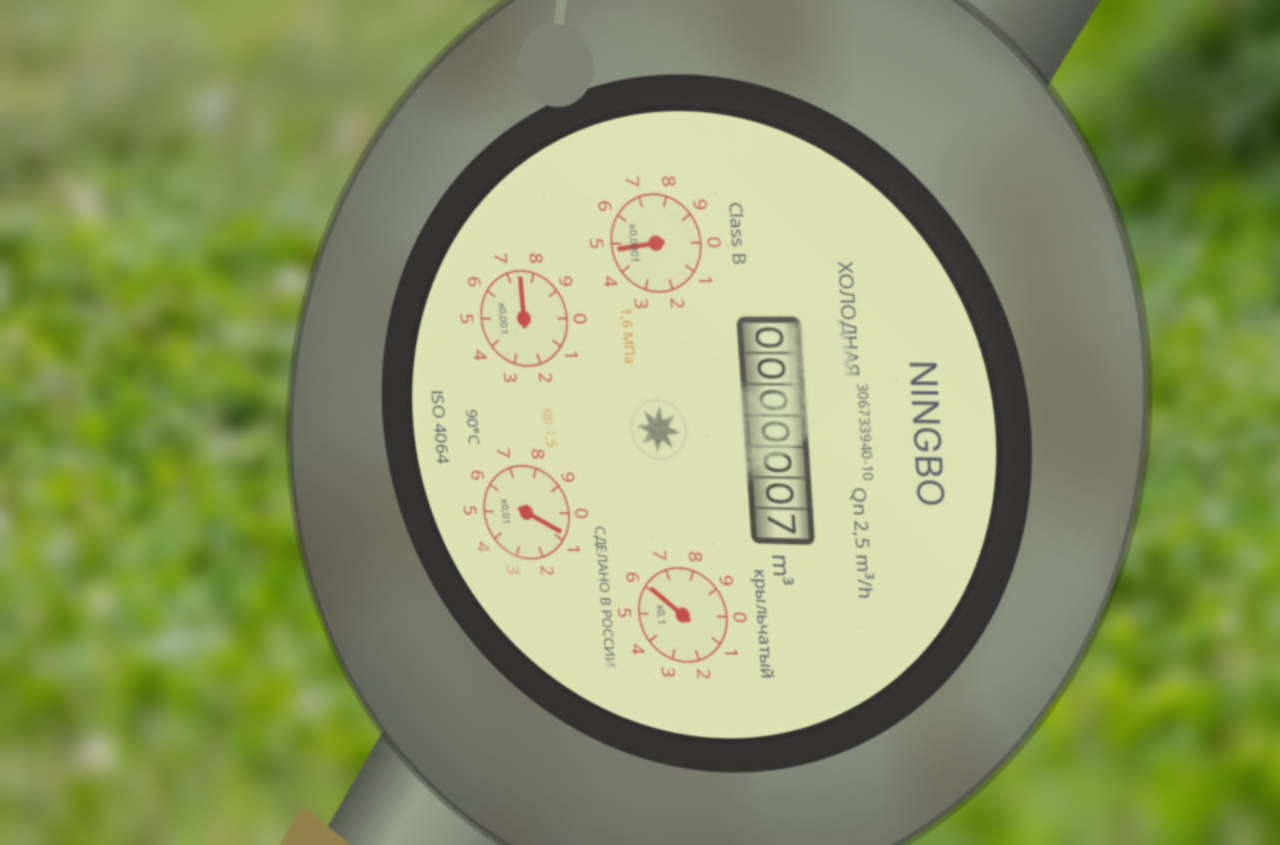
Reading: value=7.6074 unit=m³
